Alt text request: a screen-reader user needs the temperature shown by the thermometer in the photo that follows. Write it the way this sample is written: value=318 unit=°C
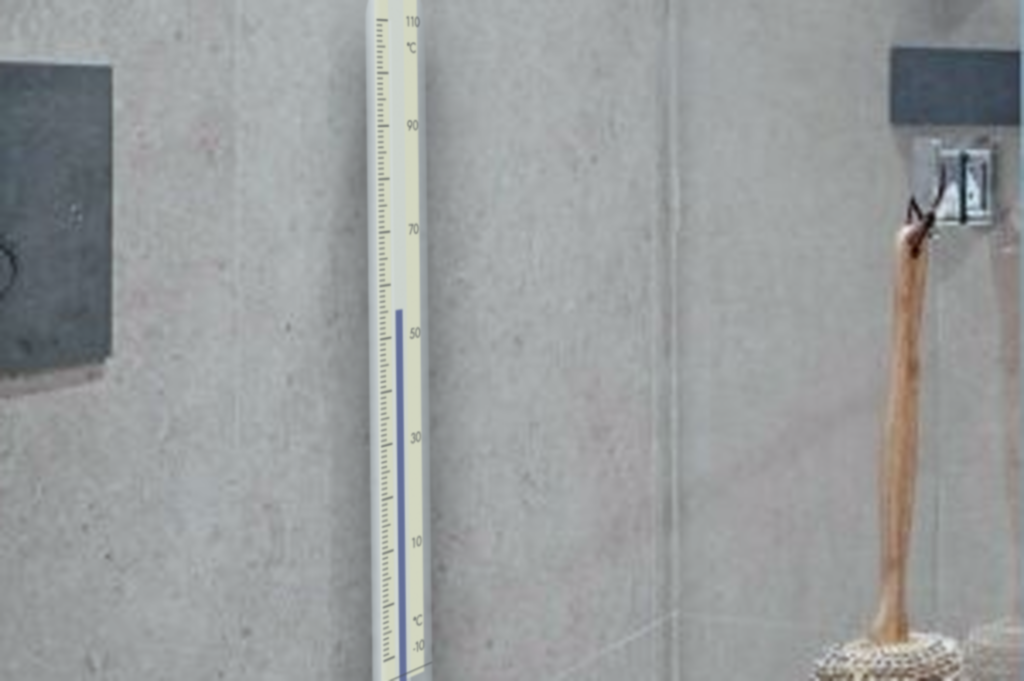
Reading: value=55 unit=°C
